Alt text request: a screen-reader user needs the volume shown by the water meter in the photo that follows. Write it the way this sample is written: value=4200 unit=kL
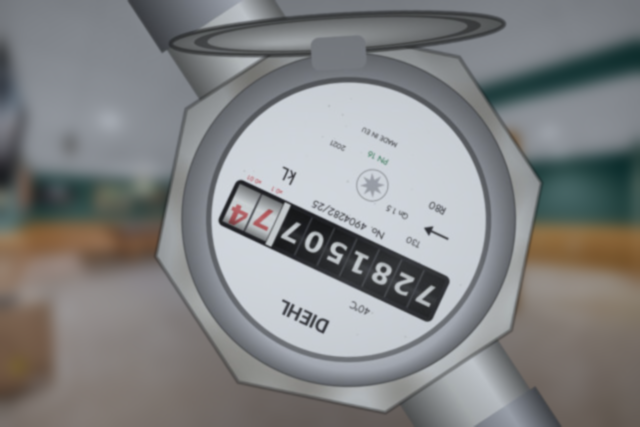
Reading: value=7281507.74 unit=kL
